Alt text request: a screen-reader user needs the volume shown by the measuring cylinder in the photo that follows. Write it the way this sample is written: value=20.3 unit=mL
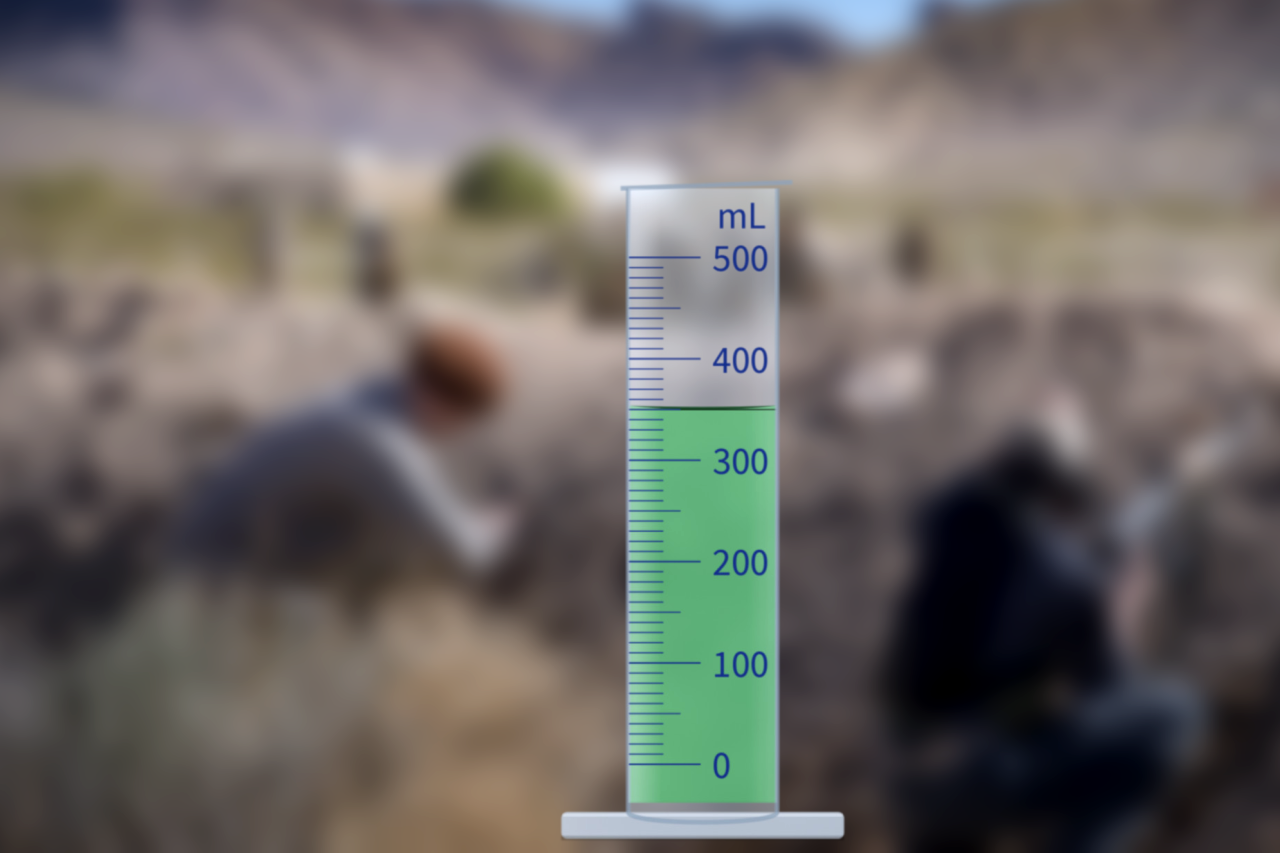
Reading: value=350 unit=mL
